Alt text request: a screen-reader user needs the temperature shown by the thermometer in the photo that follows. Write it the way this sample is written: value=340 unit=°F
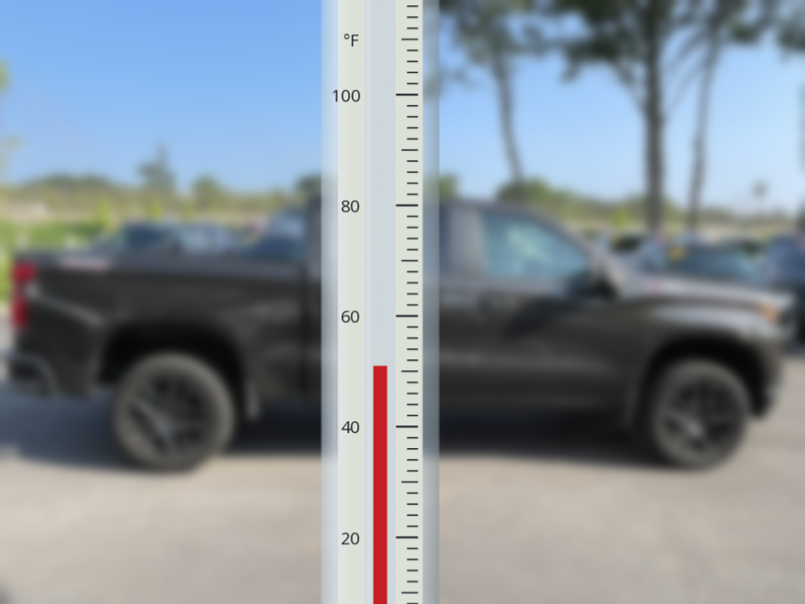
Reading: value=51 unit=°F
